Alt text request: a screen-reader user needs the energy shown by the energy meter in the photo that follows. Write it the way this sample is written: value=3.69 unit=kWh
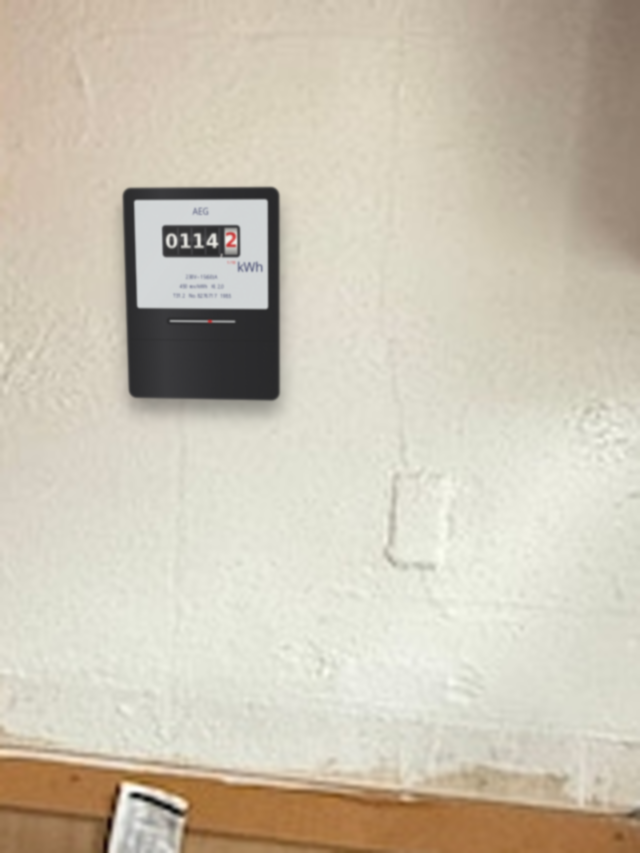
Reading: value=114.2 unit=kWh
